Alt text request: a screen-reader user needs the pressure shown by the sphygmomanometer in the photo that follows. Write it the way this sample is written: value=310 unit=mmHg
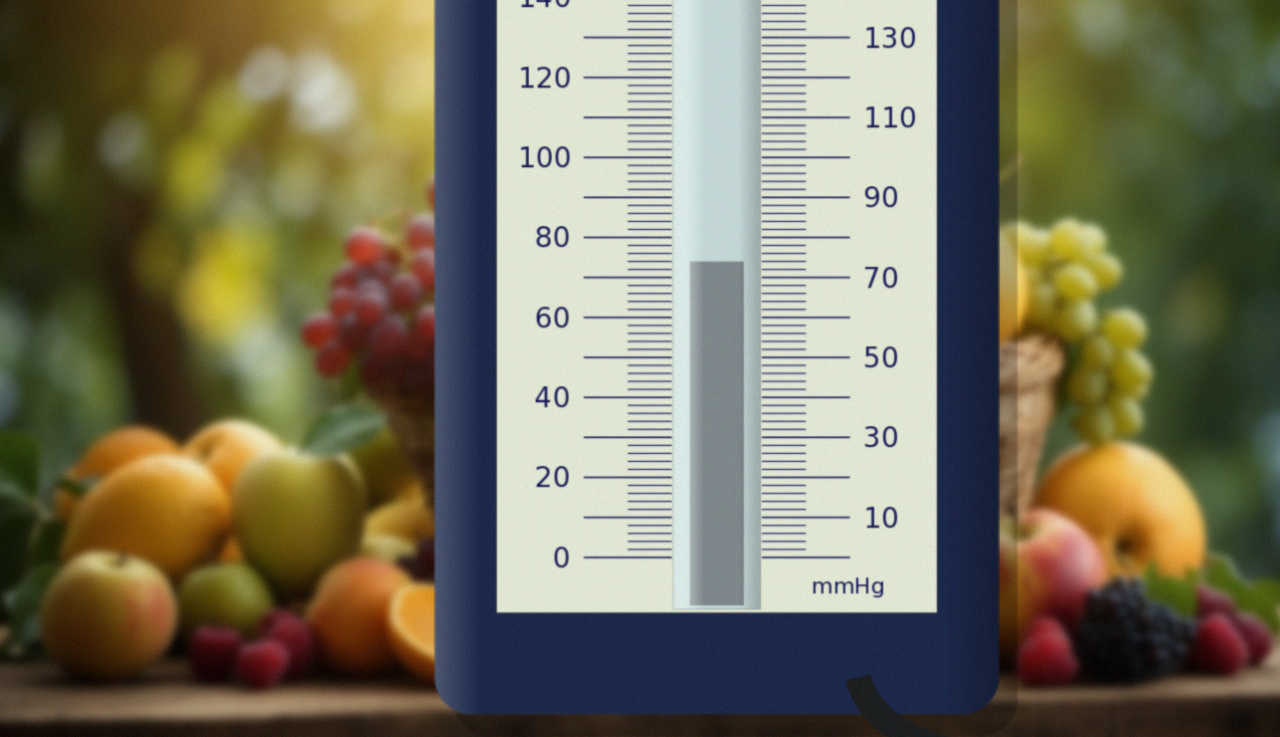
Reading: value=74 unit=mmHg
